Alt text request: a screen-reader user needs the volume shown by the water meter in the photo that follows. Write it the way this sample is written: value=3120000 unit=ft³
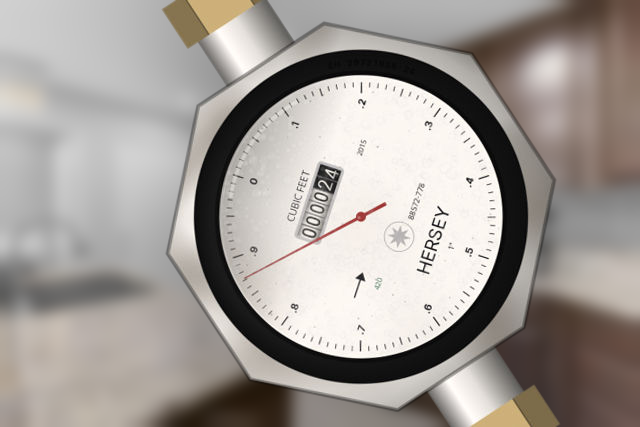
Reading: value=23.87 unit=ft³
